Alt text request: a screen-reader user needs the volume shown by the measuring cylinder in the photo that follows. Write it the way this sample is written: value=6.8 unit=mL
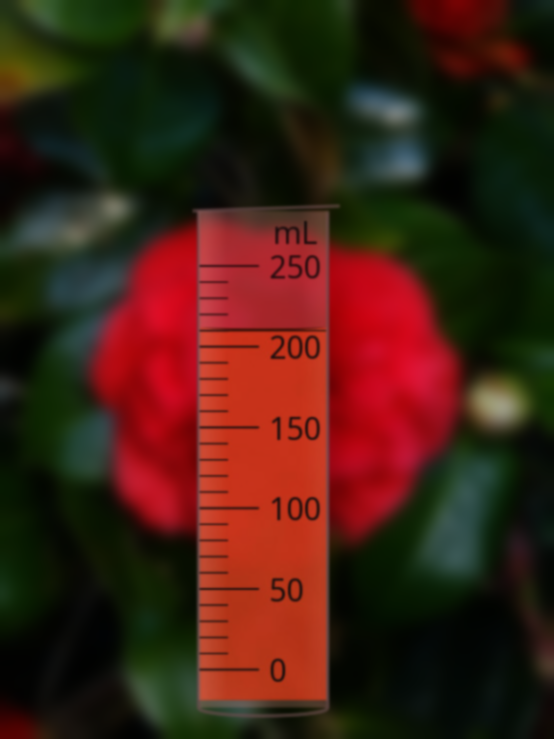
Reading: value=210 unit=mL
